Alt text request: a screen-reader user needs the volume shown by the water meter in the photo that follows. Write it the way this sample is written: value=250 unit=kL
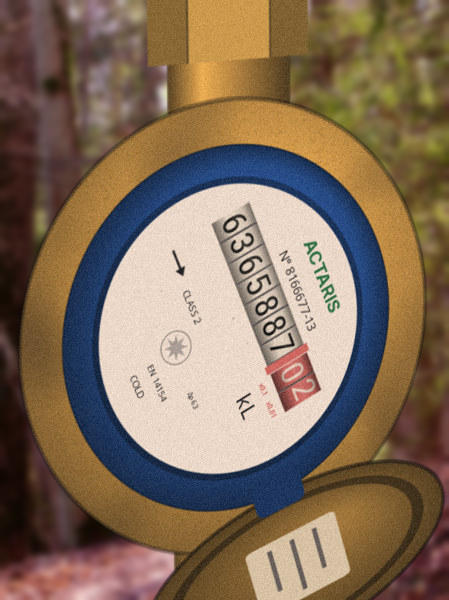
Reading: value=6365887.02 unit=kL
